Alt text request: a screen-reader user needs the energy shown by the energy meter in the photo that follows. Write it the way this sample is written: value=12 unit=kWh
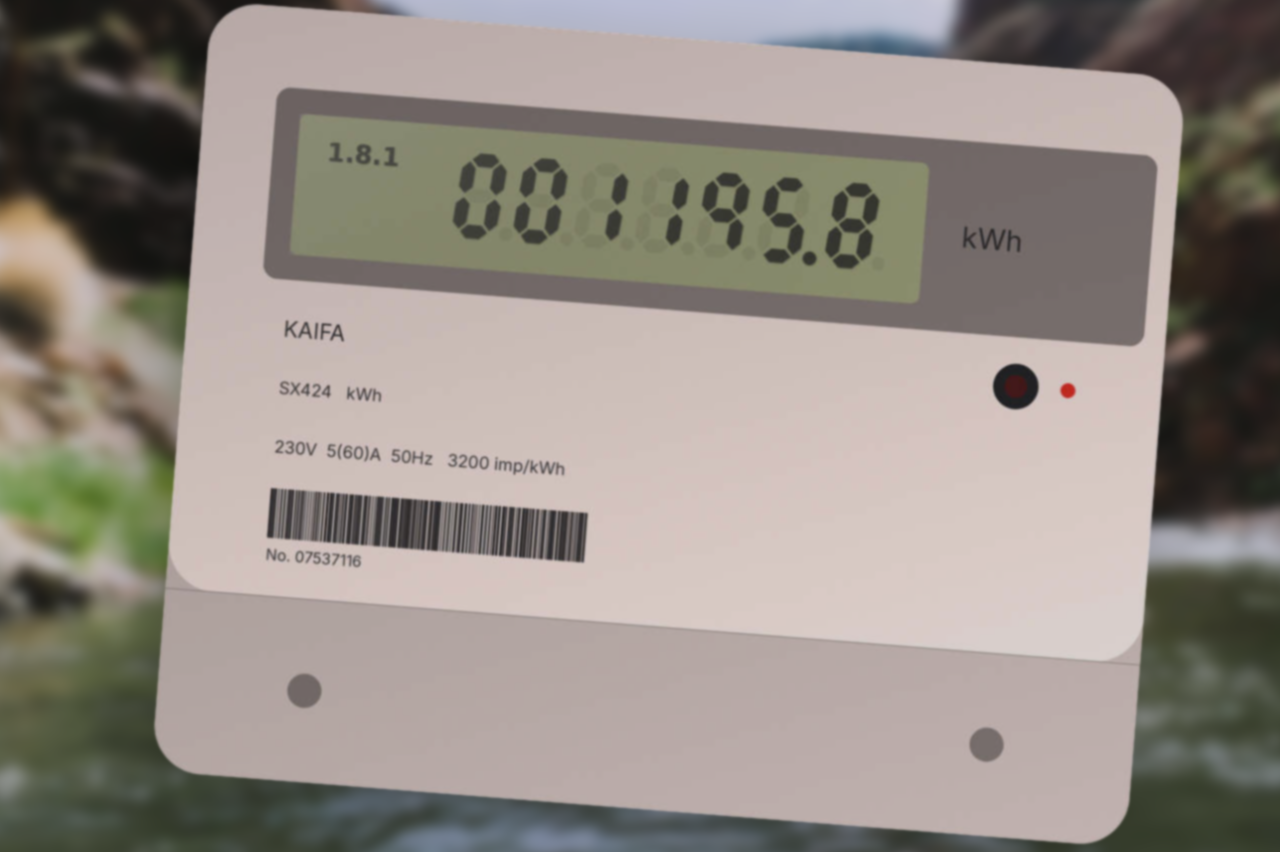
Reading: value=1195.8 unit=kWh
